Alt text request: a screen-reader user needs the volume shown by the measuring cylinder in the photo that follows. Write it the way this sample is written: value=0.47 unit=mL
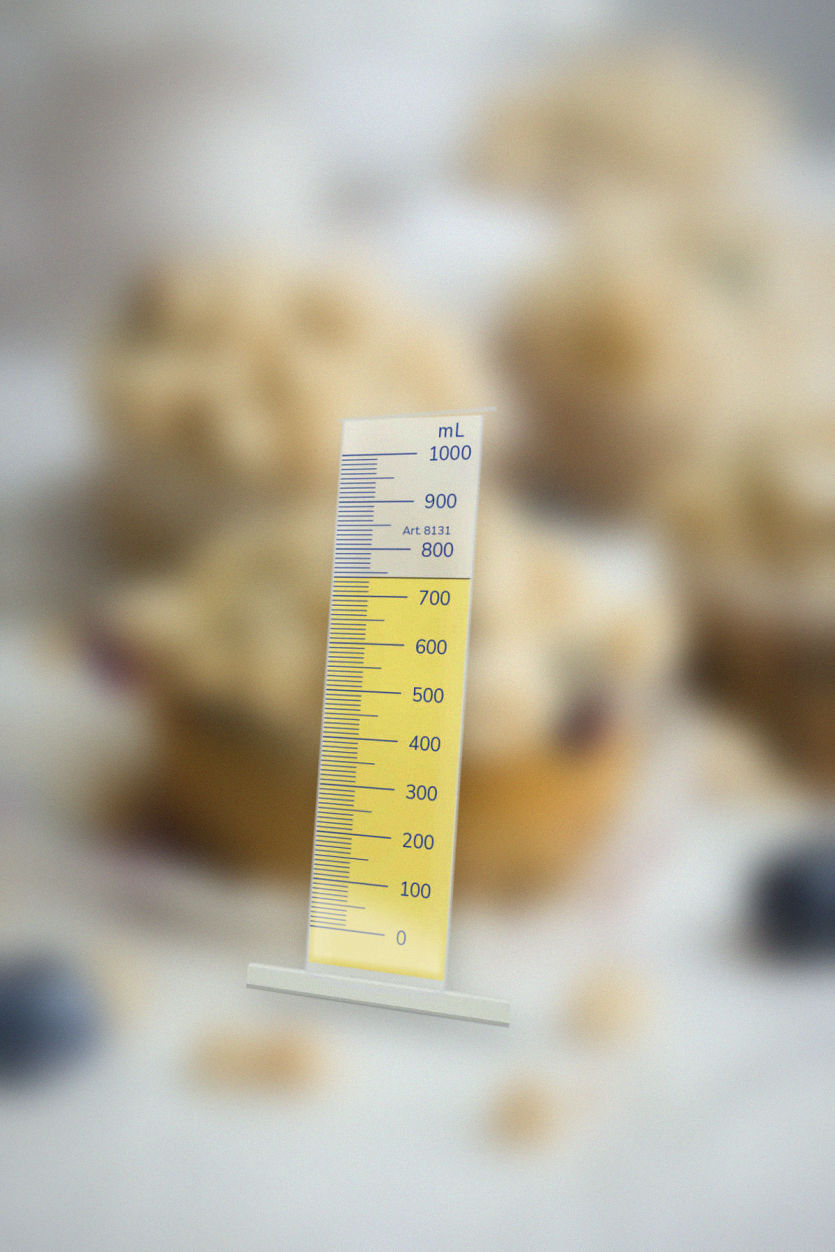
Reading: value=740 unit=mL
